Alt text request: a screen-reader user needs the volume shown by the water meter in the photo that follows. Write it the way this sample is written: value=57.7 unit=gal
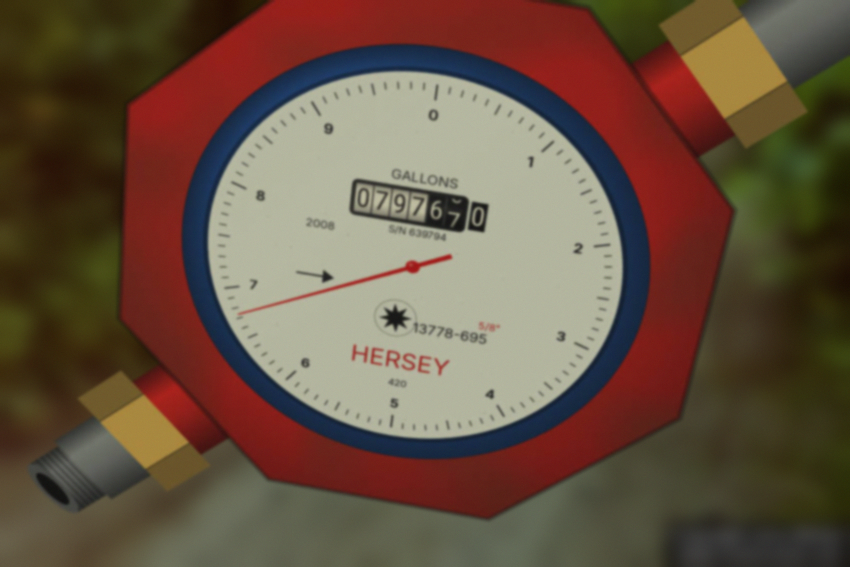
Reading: value=797666.7 unit=gal
